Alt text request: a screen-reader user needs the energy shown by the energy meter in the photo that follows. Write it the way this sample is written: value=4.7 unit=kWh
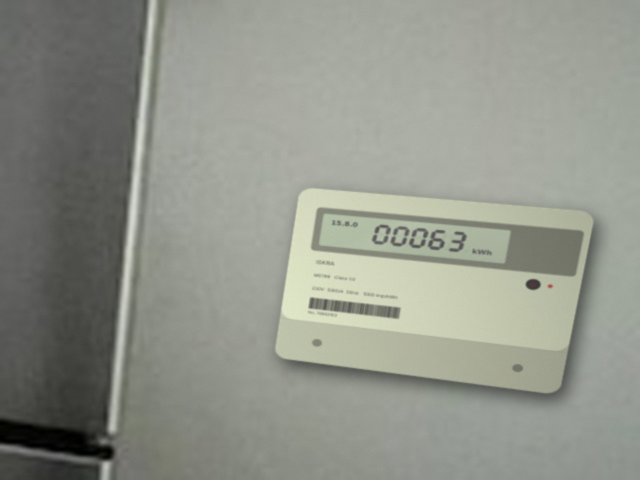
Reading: value=63 unit=kWh
